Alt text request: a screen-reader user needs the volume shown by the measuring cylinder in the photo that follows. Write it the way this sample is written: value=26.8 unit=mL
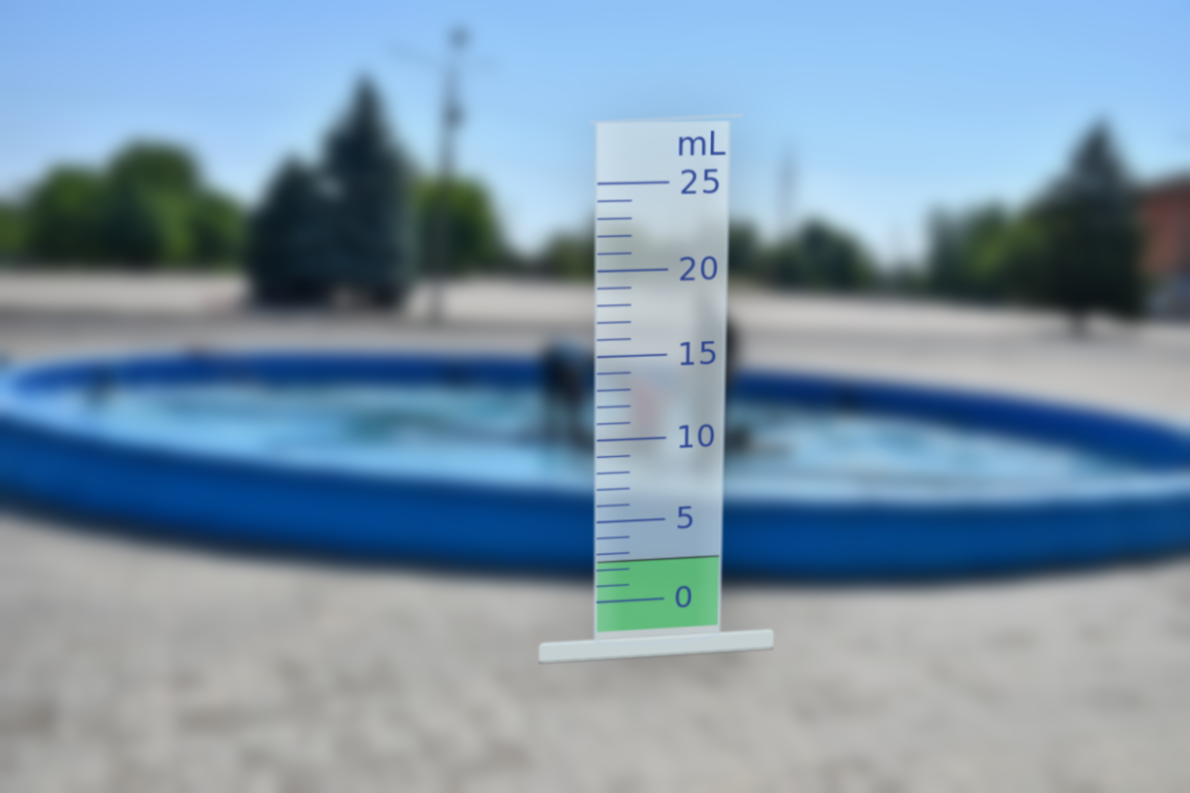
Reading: value=2.5 unit=mL
